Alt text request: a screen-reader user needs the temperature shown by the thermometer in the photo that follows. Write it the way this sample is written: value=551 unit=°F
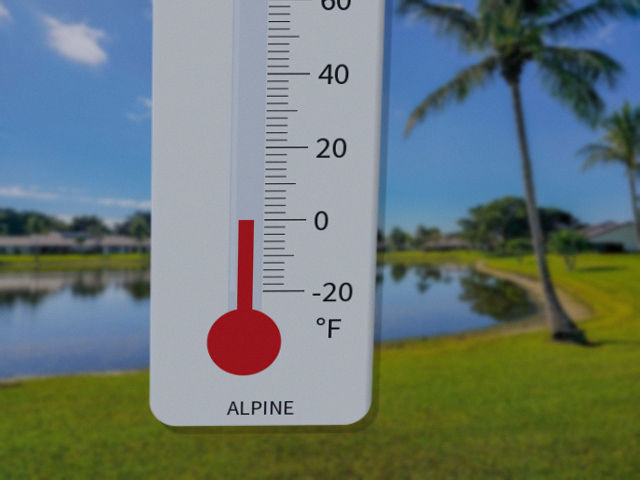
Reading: value=0 unit=°F
